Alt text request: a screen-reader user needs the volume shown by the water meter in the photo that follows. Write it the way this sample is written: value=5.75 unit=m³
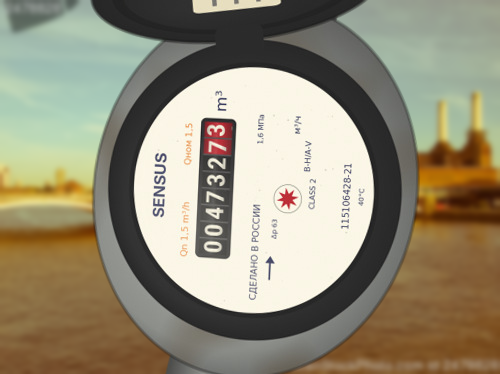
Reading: value=4732.73 unit=m³
